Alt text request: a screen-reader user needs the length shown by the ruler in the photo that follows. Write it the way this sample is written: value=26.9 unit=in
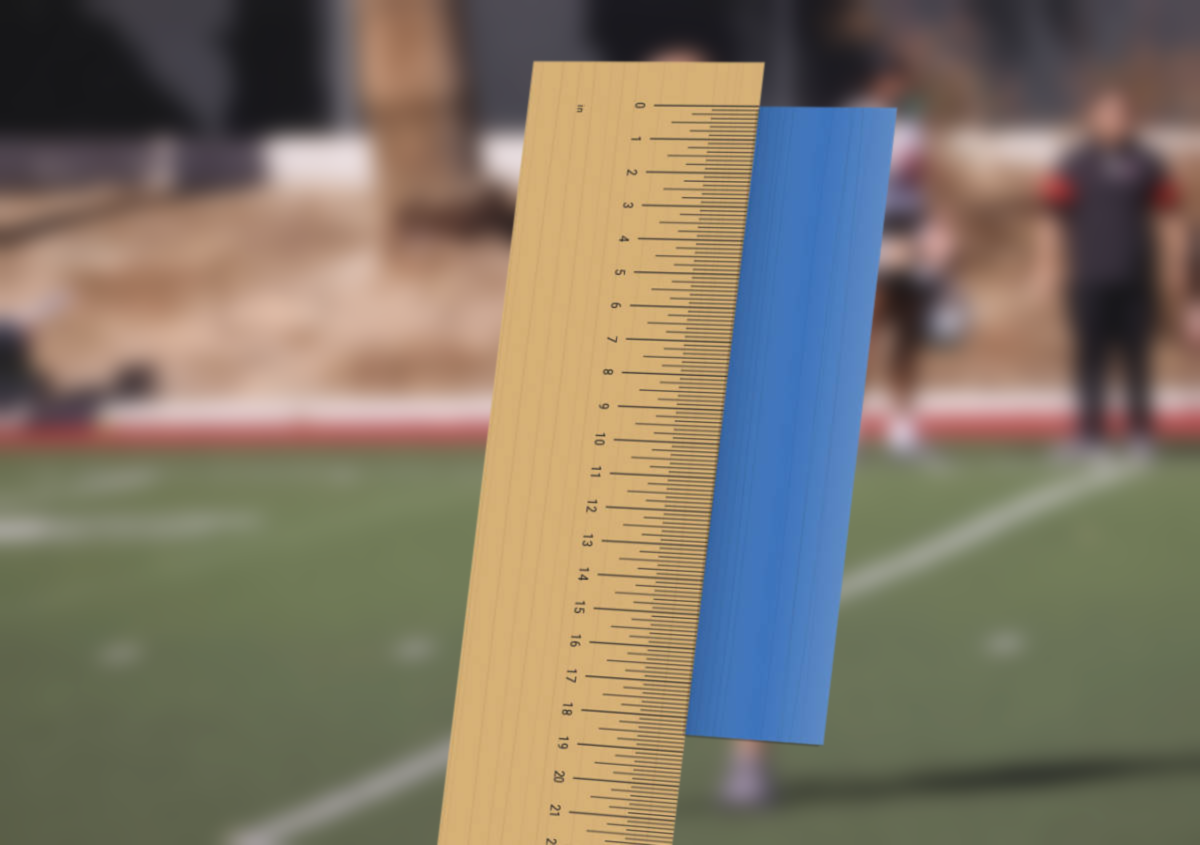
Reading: value=18.5 unit=in
